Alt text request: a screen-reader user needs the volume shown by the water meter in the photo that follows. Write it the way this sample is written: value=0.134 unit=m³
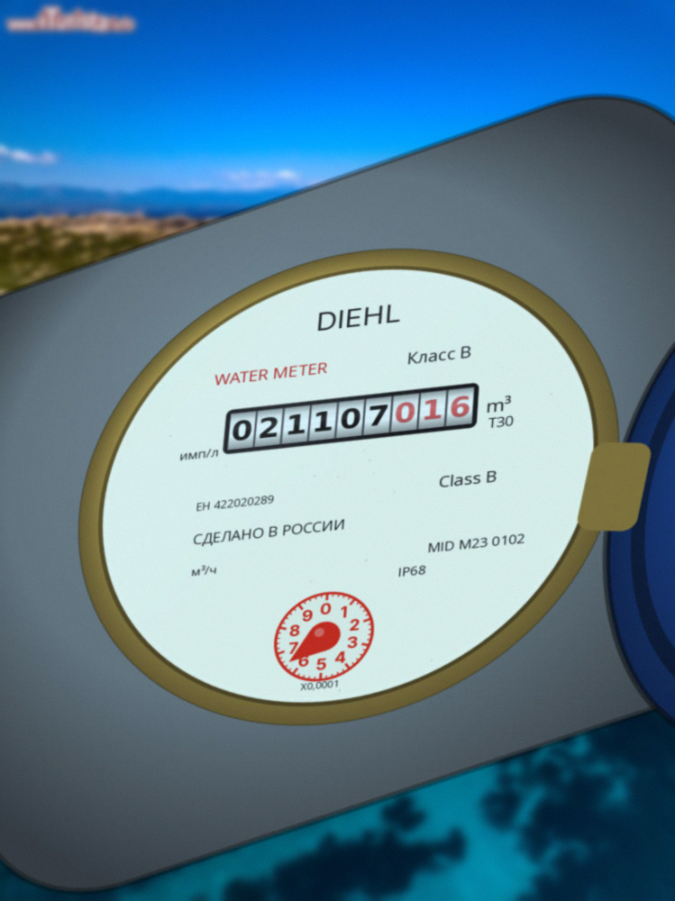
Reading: value=21107.0166 unit=m³
